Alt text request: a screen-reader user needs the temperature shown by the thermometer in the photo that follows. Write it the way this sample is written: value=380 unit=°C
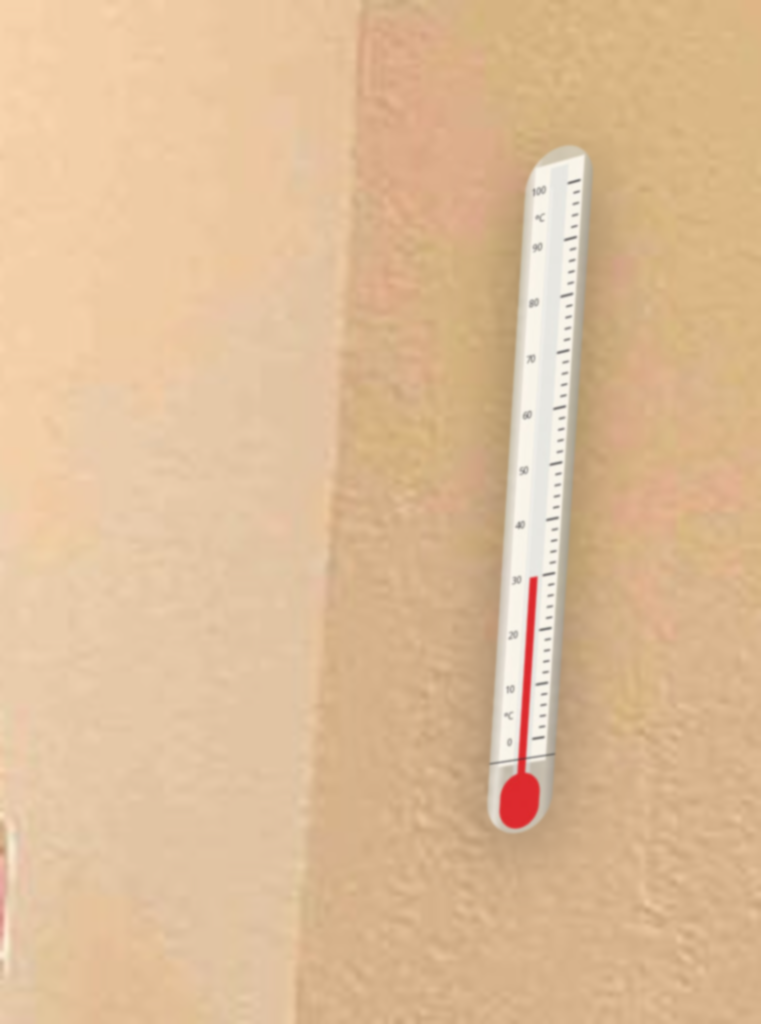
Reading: value=30 unit=°C
